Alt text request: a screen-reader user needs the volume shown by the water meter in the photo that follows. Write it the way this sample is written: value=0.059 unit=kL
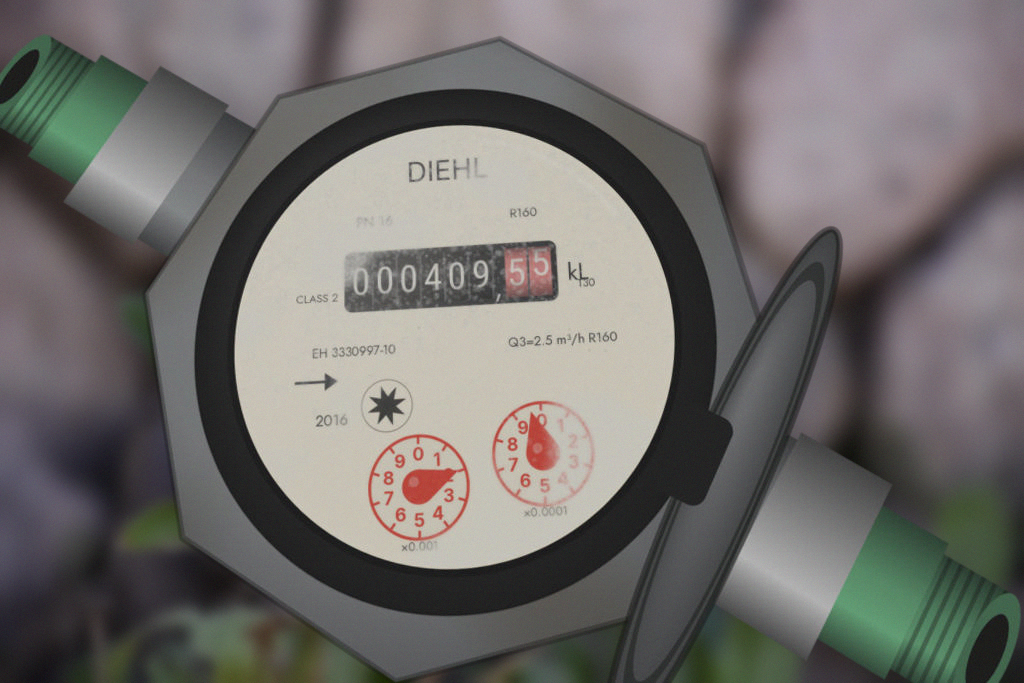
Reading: value=409.5519 unit=kL
